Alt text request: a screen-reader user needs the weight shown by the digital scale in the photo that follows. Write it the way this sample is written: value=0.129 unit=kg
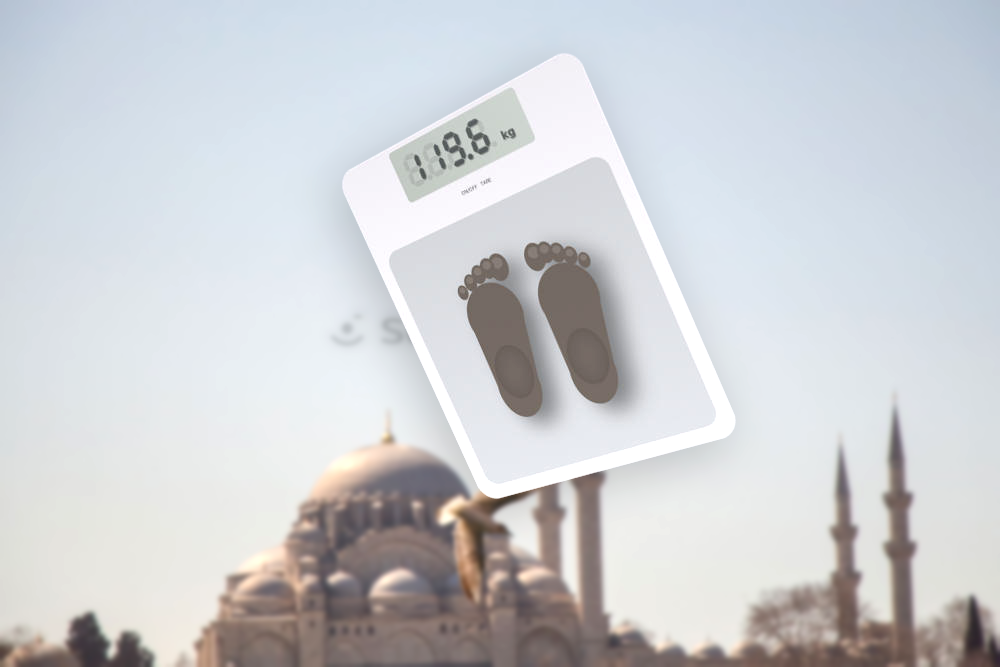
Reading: value=119.6 unit=kg
